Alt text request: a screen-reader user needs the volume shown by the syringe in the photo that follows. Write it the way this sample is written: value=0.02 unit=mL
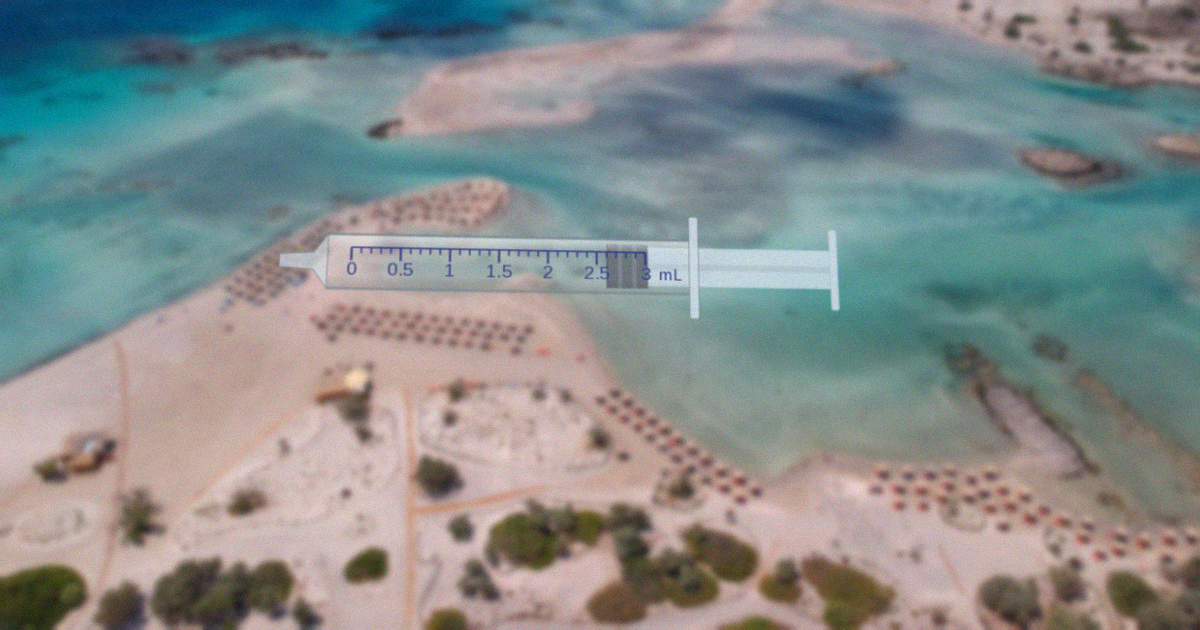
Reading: value=2.6 unit=mL
